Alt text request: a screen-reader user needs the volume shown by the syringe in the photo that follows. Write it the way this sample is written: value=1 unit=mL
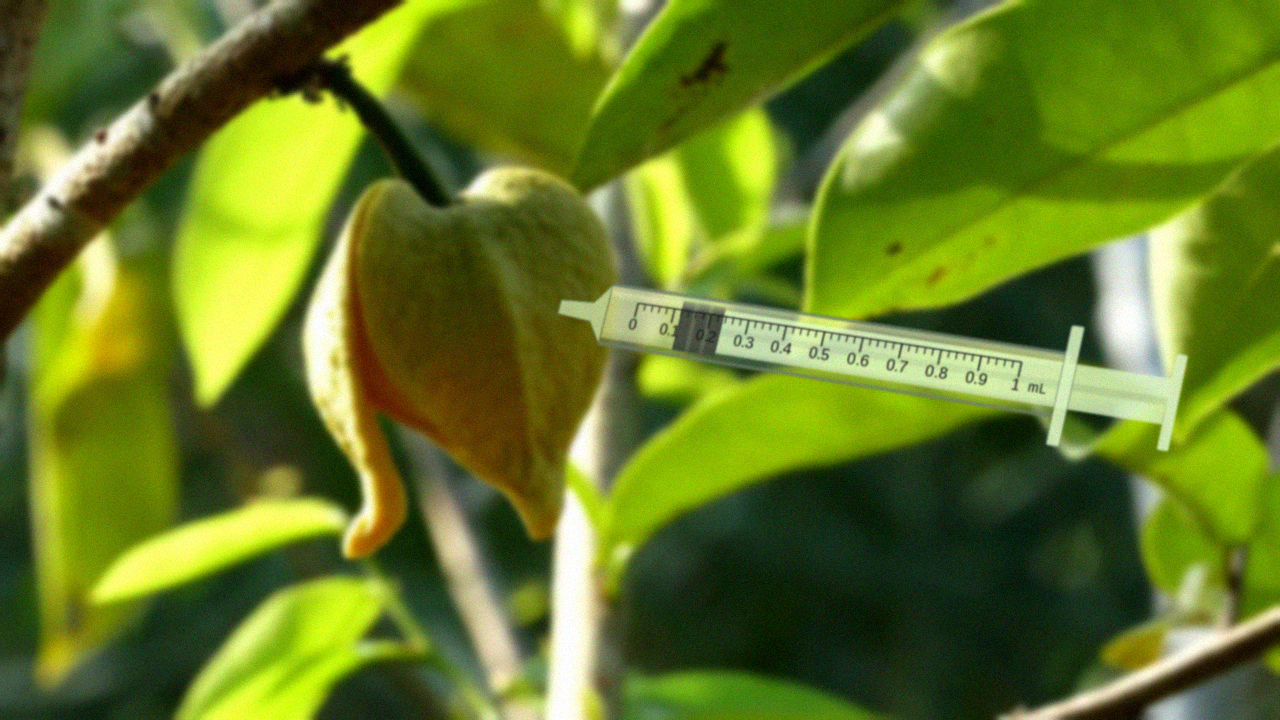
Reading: value=0.12 unit=mL
